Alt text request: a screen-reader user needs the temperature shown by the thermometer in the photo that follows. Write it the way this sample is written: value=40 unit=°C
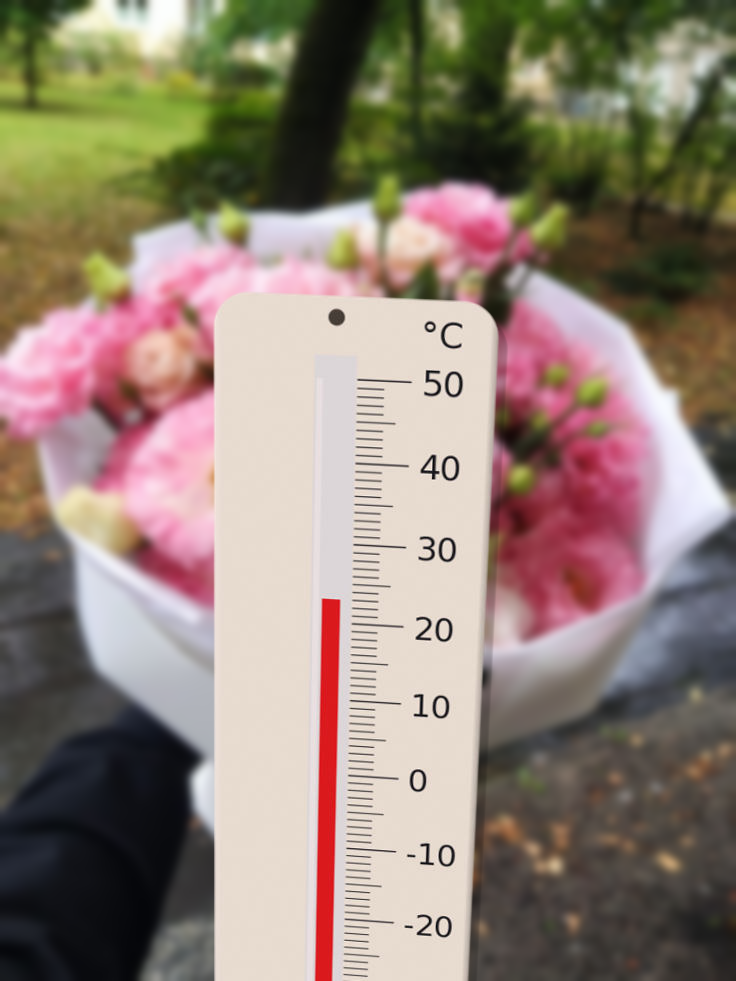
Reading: value=23 unit=°C
